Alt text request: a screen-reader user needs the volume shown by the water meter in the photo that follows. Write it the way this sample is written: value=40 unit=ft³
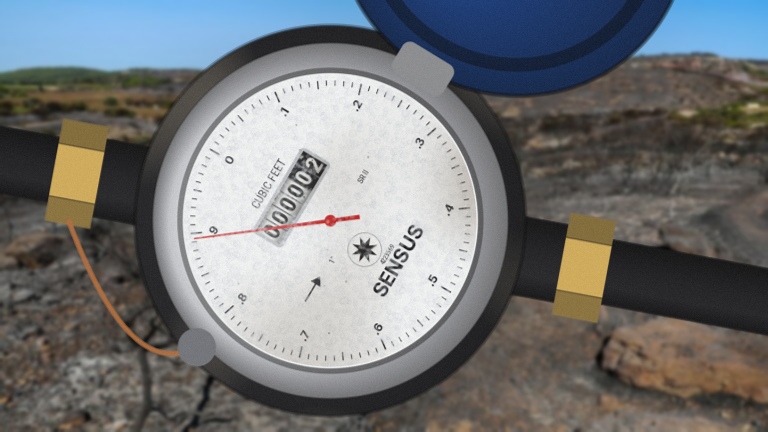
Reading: value=1.89 unit=ft³
